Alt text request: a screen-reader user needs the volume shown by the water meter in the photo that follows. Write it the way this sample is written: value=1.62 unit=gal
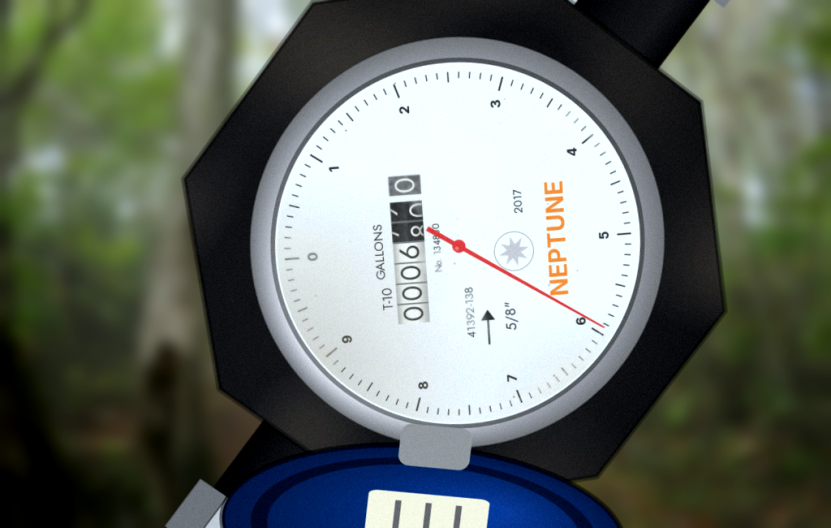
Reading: value=6795.9 unit=gal
